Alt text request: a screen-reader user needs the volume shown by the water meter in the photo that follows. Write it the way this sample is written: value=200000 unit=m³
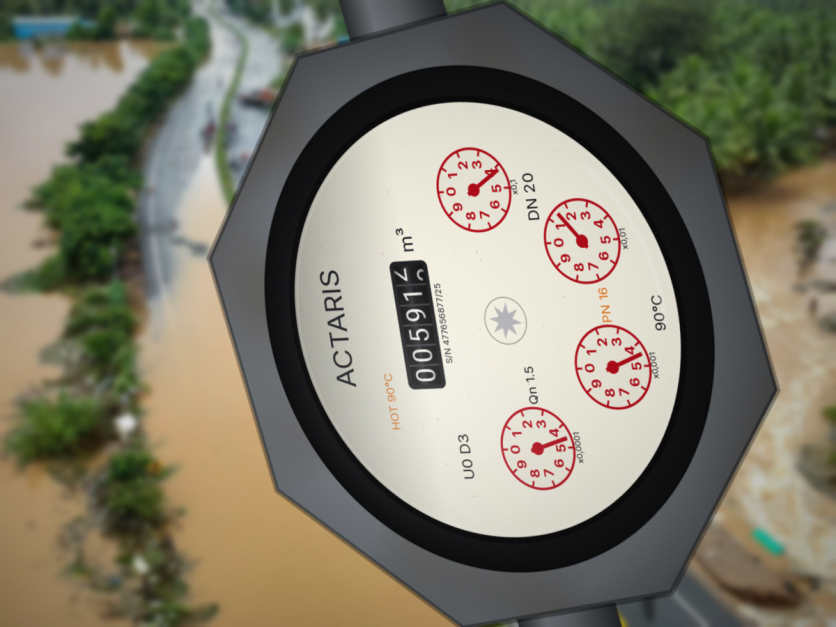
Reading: value=5912.4144 unit=m³
